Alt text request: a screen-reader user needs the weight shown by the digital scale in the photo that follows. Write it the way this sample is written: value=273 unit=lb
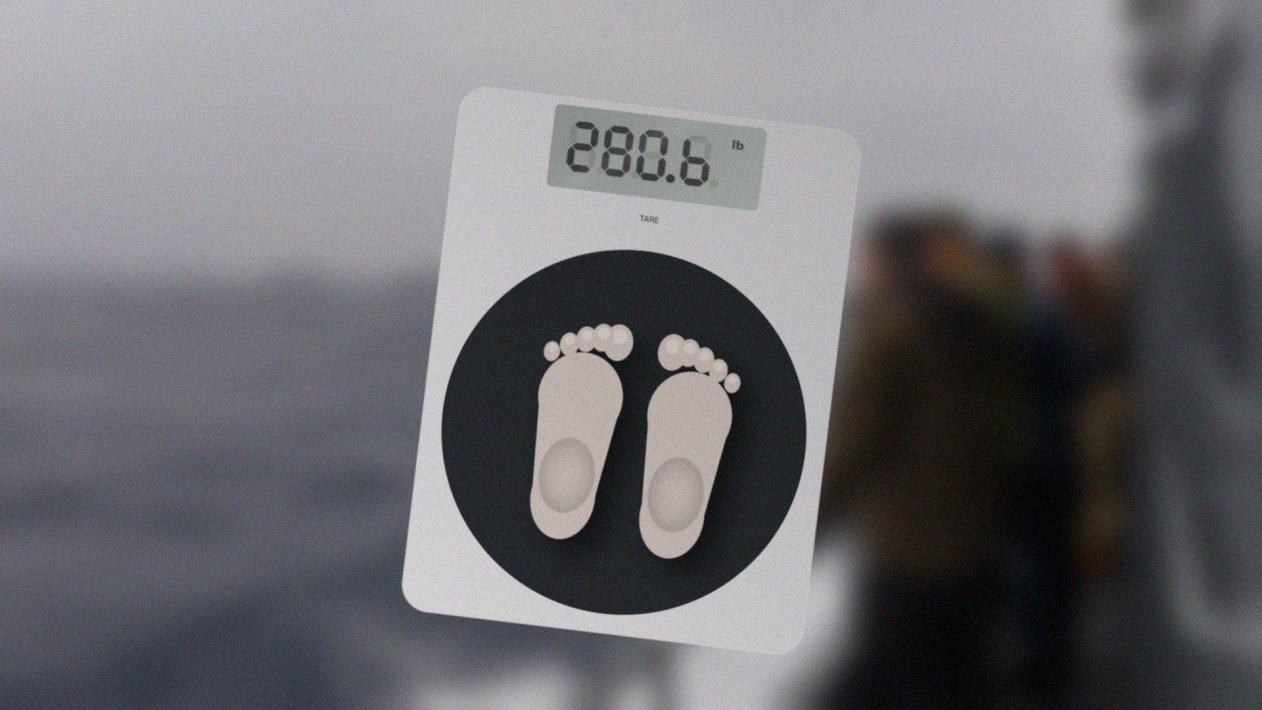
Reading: value=280.6 unit=lb
